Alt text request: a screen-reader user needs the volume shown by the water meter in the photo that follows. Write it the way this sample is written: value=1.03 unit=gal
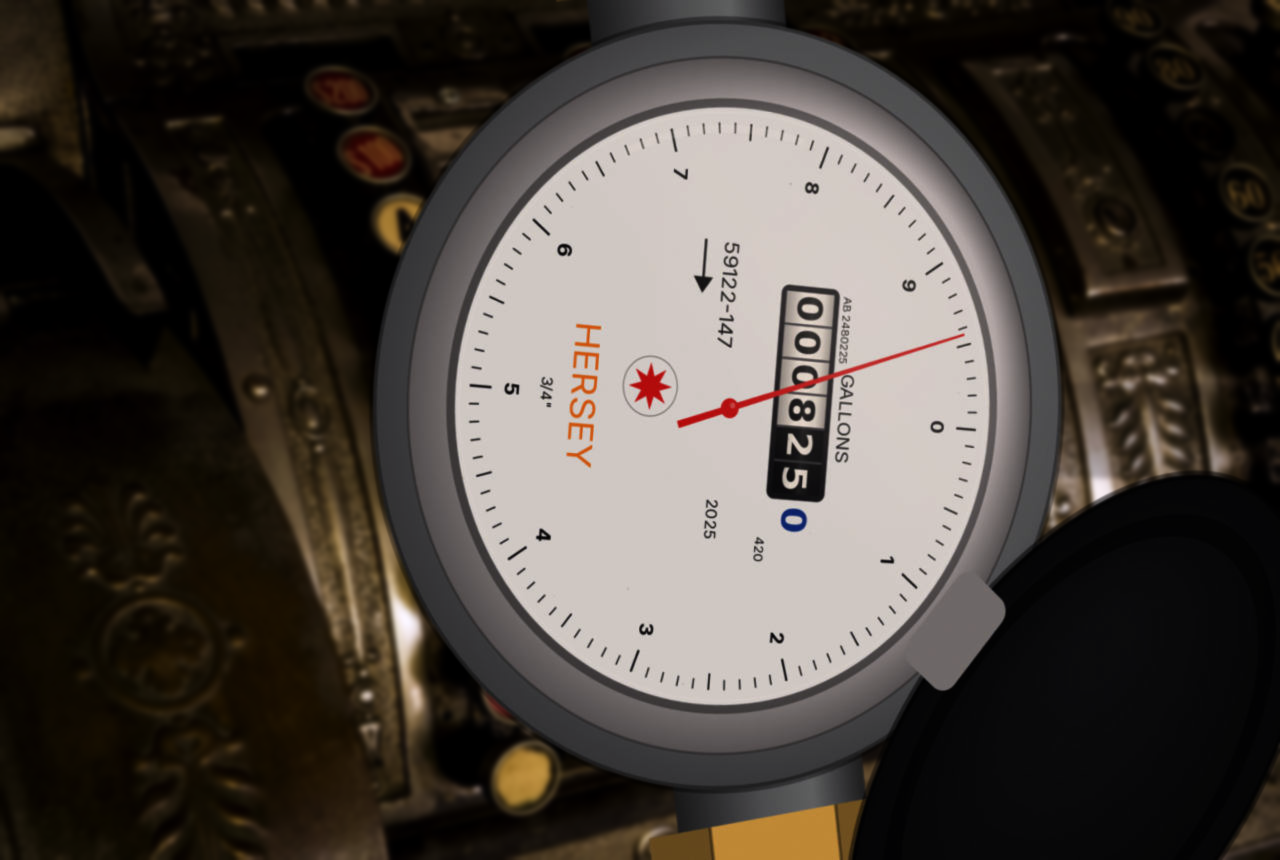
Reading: value=8249.4 unit=gal
